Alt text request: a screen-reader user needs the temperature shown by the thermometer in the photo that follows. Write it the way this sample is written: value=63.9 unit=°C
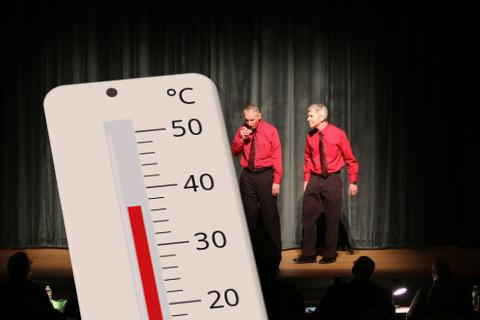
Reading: value=37 unit=°C
